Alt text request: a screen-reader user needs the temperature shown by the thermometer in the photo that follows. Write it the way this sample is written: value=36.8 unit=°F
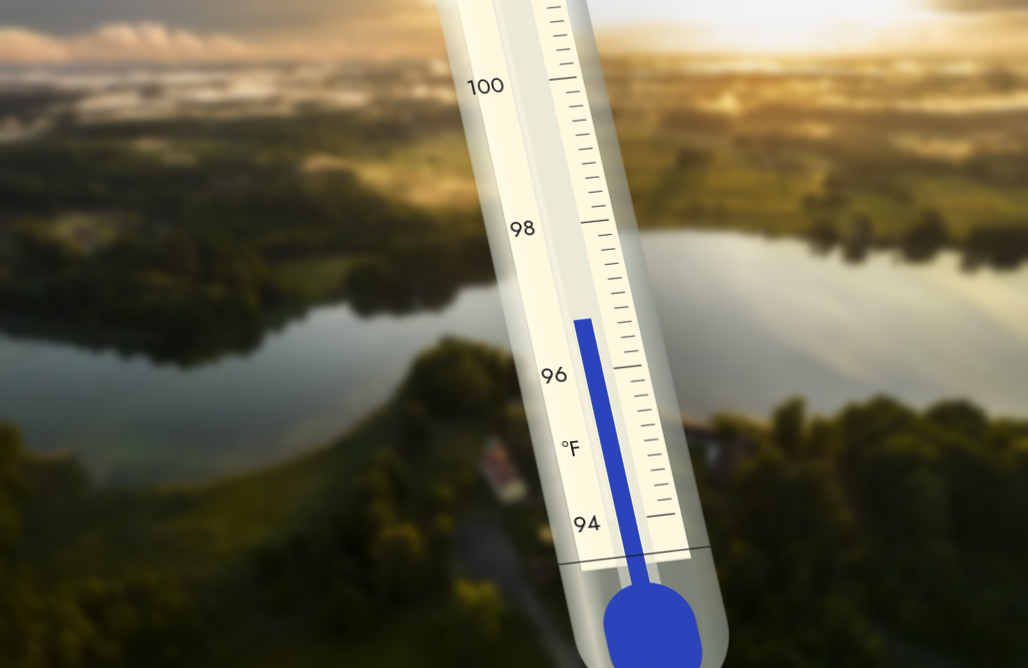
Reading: value=96.7 unit=°F
